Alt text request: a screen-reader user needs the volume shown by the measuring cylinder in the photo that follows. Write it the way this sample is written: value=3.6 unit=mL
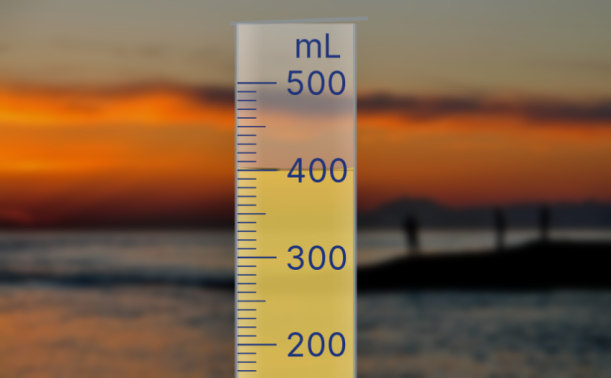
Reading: value=400 unit=mL
